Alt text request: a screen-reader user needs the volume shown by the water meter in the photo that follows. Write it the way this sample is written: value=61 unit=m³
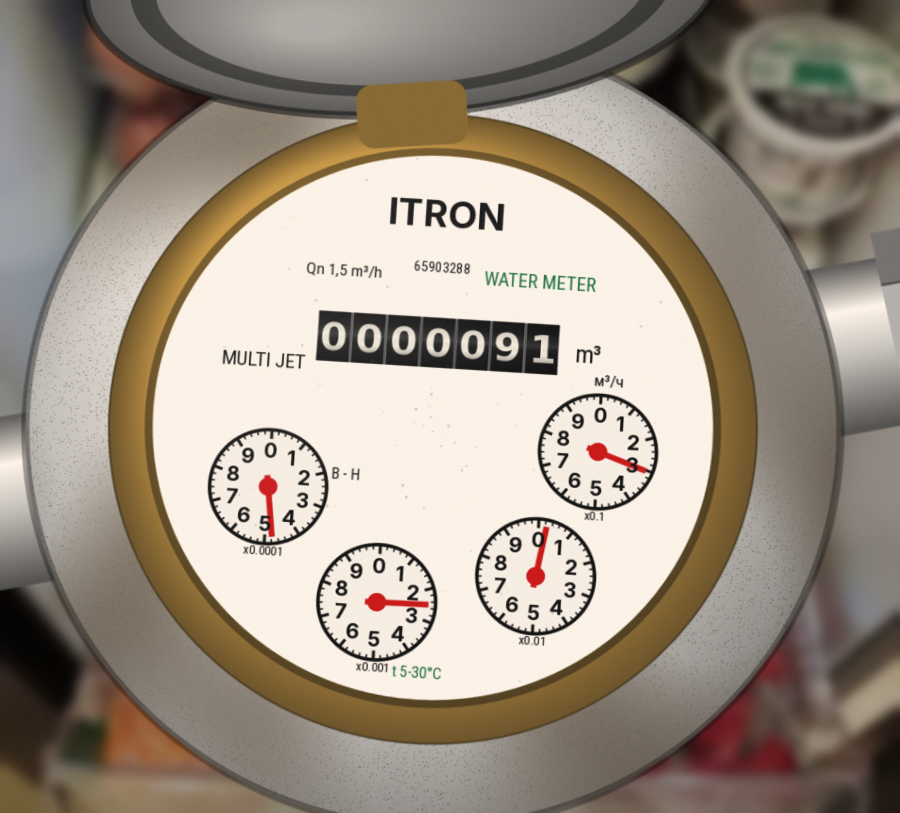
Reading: value=91.3024 unit=m³
